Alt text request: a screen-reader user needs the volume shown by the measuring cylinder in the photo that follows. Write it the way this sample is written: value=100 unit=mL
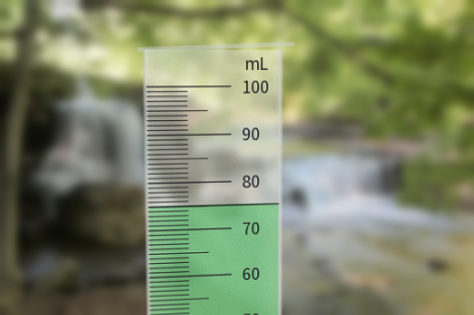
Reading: value=75 unit=mL
